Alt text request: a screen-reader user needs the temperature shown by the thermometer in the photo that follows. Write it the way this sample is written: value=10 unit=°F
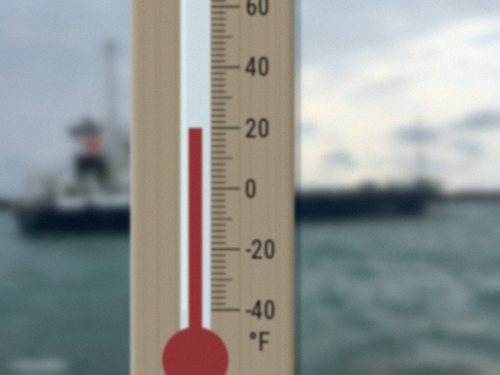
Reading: value=20 unit=°F
